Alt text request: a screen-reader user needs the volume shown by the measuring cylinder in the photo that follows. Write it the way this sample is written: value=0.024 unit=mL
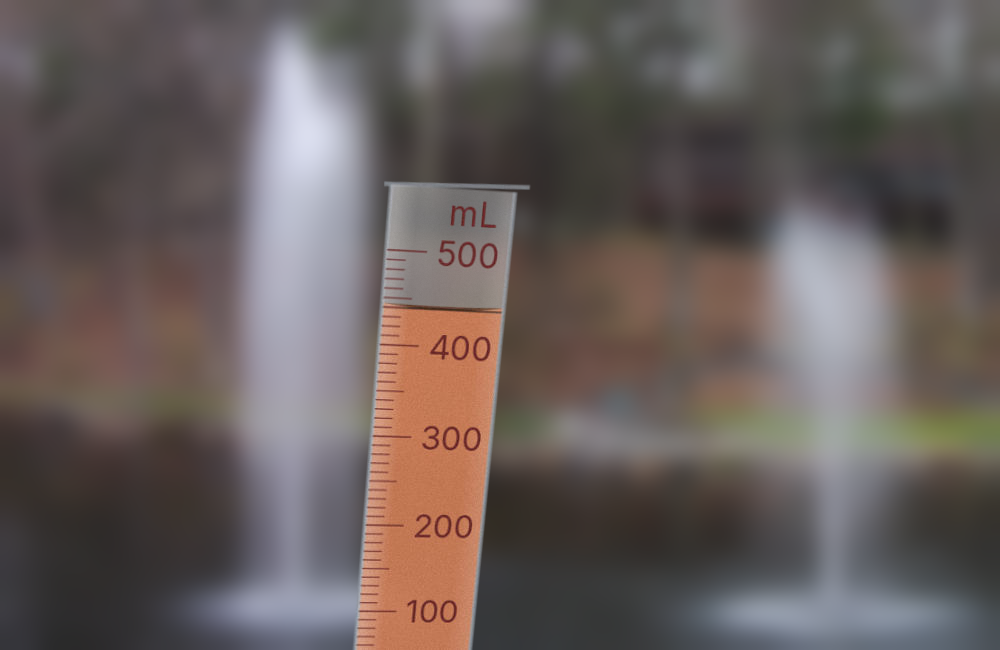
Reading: value=440 unit=mL
